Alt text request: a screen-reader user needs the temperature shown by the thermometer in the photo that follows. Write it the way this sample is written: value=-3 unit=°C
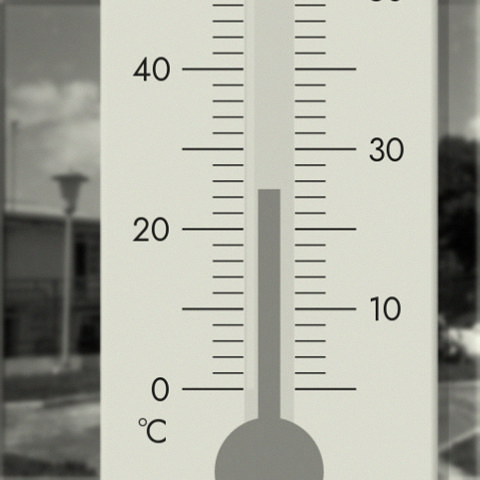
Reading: value=25 unit=°C
